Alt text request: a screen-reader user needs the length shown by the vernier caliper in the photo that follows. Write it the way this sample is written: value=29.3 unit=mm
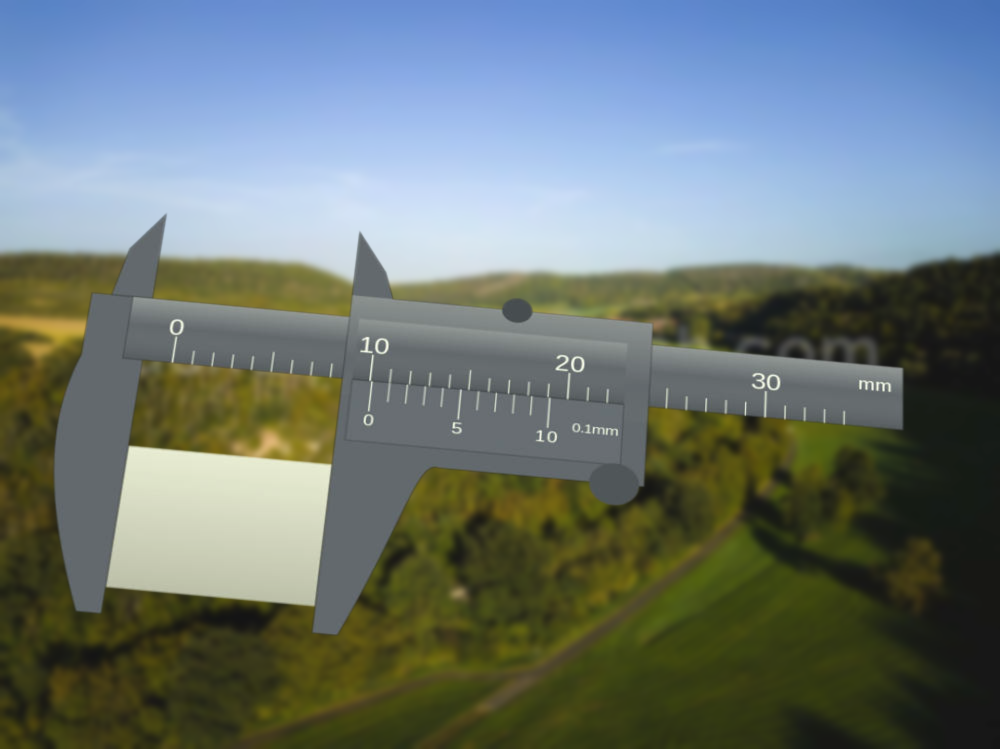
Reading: value=10.1 unit=mm
